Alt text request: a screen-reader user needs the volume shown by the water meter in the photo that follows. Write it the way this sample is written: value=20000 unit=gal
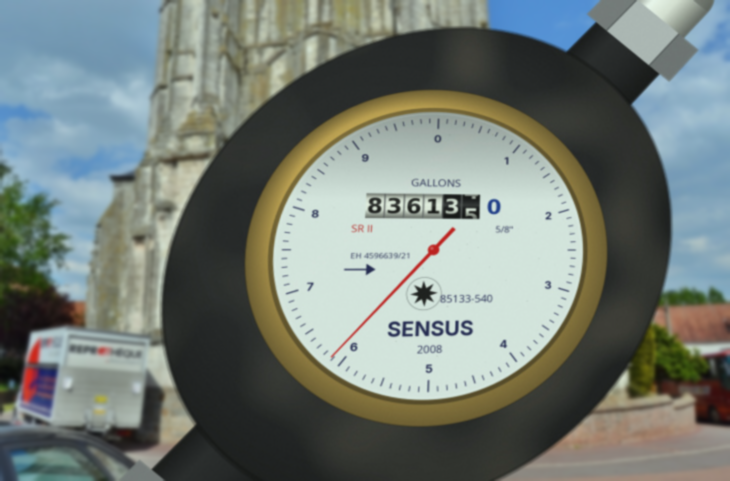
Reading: value=8361346.1 unit=gal
